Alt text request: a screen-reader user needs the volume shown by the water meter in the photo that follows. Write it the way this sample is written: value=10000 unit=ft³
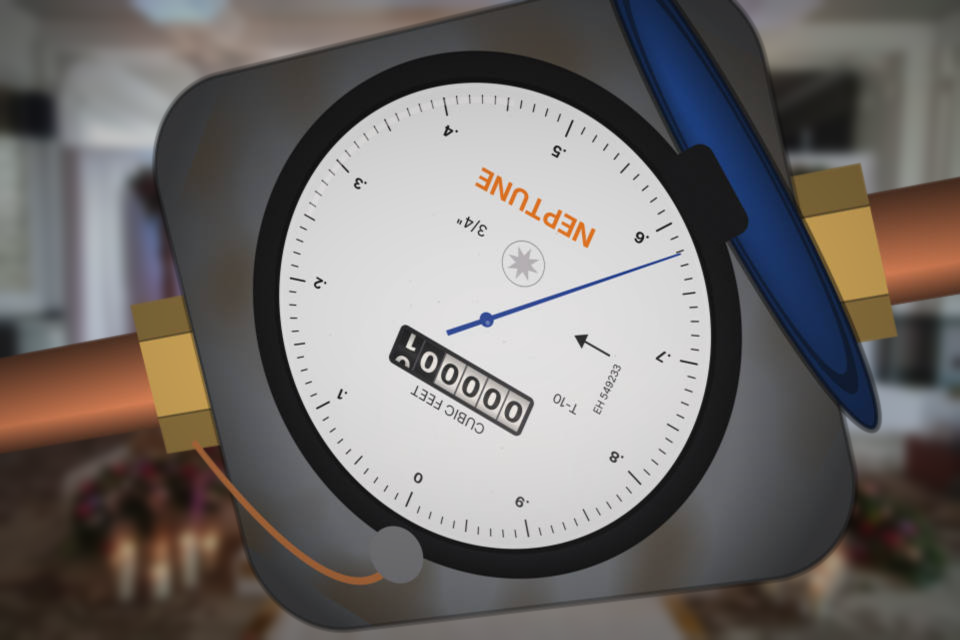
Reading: value=0.62 unit=ft³
